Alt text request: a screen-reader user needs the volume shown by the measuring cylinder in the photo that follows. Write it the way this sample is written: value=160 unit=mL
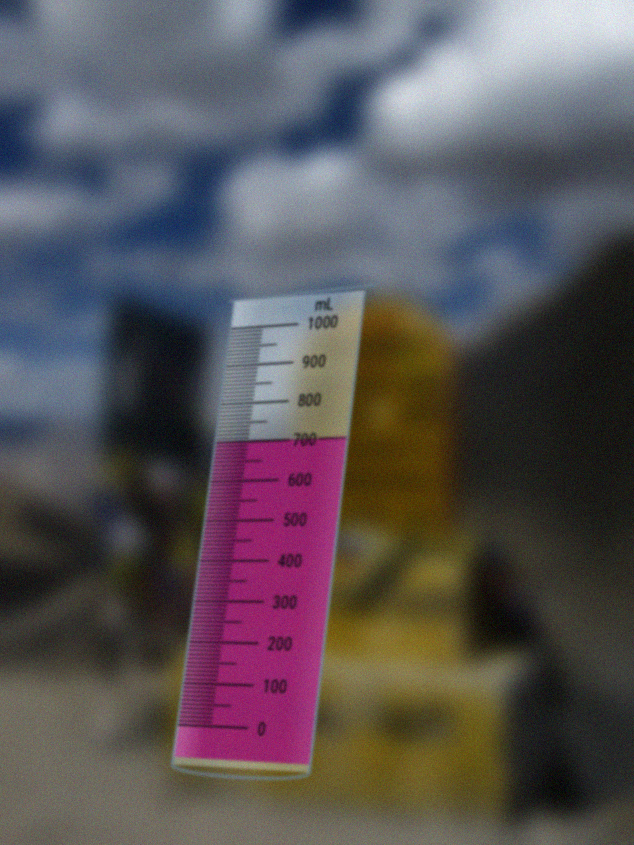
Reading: value=700 unit=mL
